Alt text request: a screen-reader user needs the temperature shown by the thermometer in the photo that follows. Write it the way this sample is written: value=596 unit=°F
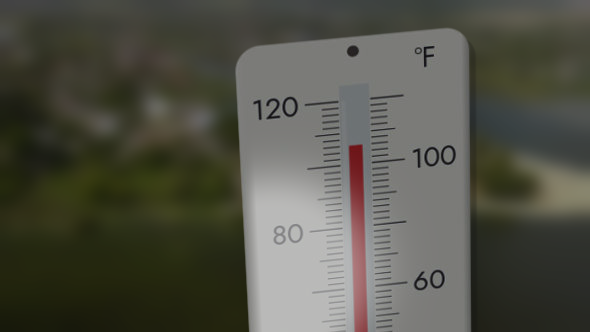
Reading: value=106 unit=°F
